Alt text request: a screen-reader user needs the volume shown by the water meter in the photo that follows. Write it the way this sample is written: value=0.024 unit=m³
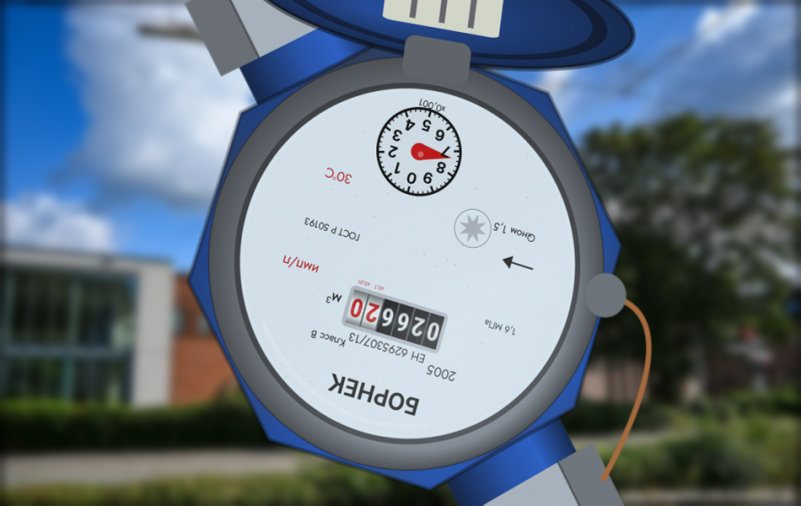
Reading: value=266.207 unit=m³
